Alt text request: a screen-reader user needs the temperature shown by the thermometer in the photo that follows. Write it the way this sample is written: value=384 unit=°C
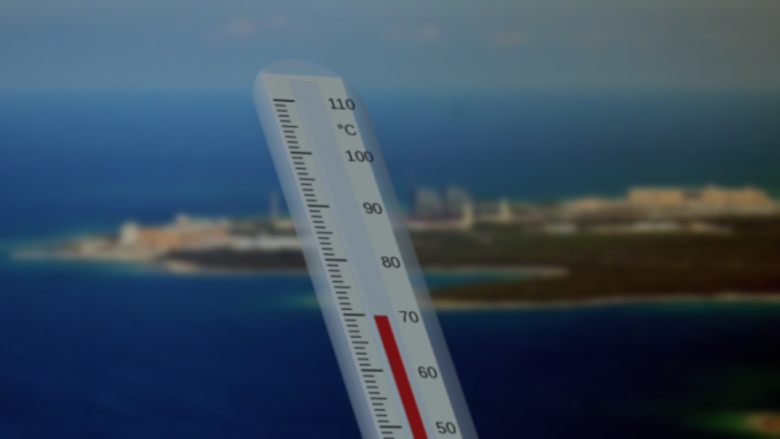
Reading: value=70 unit=°C
